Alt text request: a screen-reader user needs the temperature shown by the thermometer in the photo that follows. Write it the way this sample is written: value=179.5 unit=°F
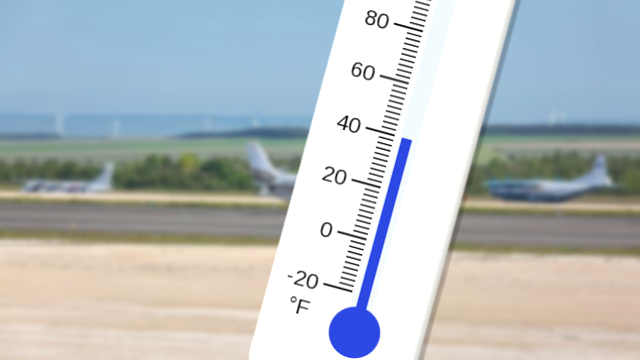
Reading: value=40 unit=°F
